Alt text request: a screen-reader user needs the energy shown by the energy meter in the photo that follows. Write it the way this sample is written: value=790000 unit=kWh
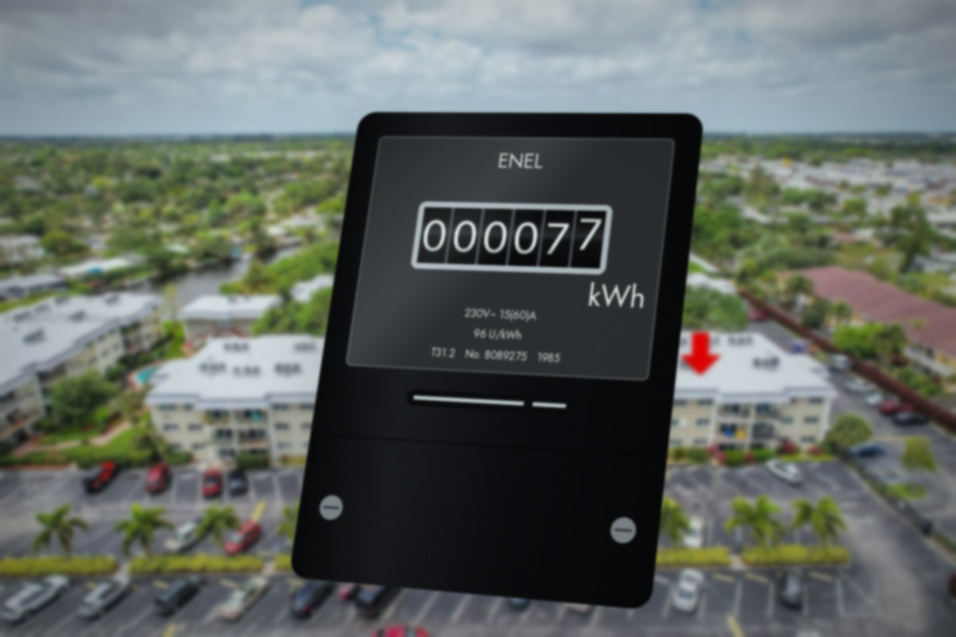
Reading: value=77 unit=kWh
